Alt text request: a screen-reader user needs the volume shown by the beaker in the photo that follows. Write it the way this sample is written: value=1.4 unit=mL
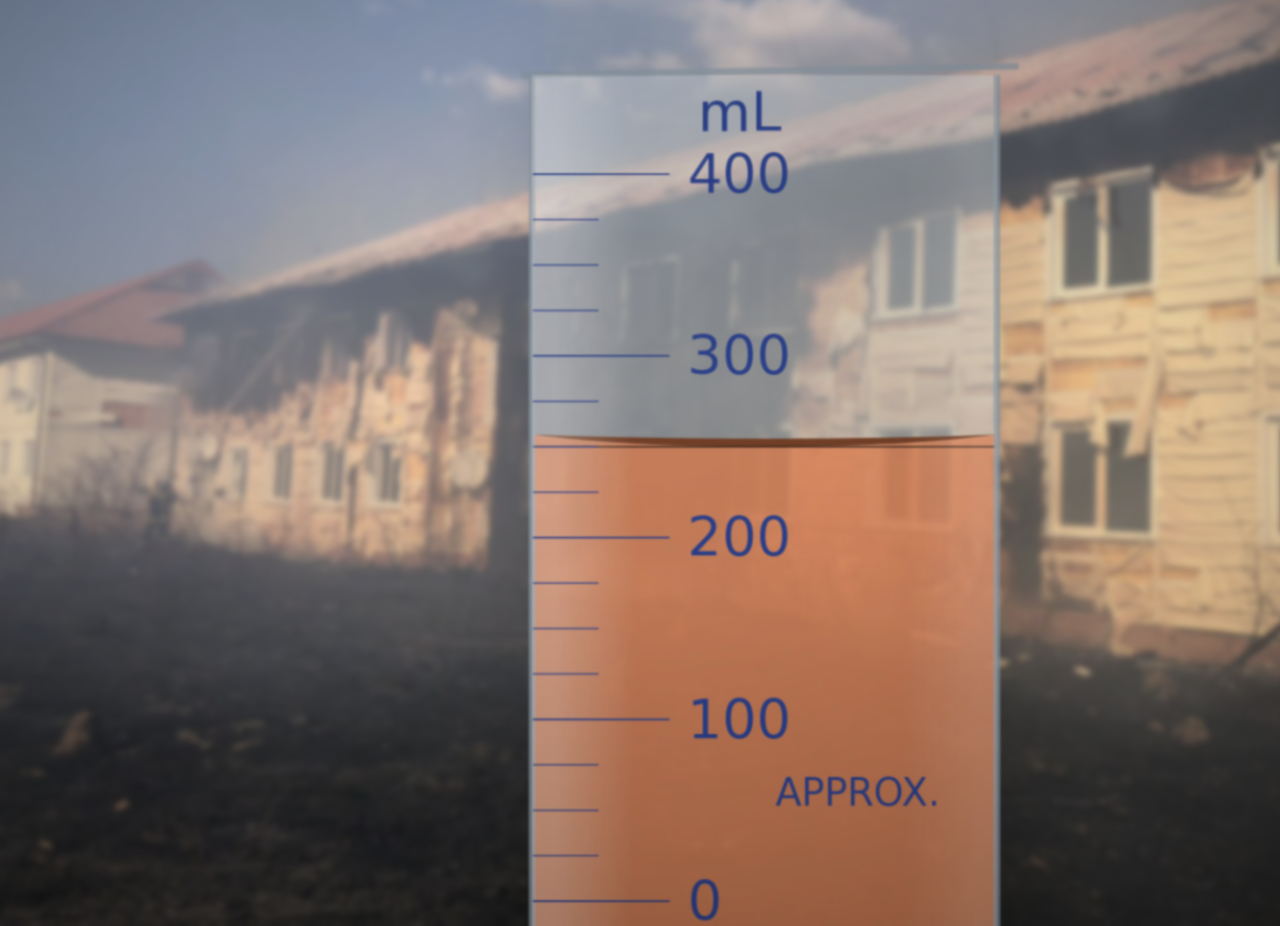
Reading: value=250 unit=mL
